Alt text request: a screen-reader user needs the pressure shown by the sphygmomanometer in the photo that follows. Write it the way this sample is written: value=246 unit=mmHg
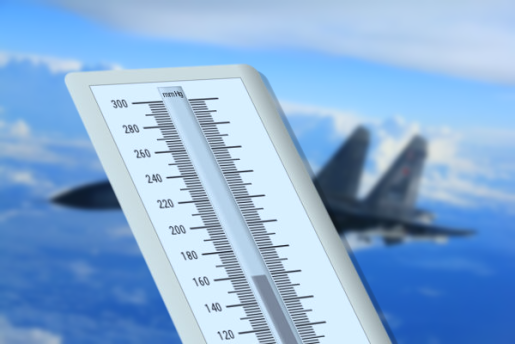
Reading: value=160 unit=mmHg
